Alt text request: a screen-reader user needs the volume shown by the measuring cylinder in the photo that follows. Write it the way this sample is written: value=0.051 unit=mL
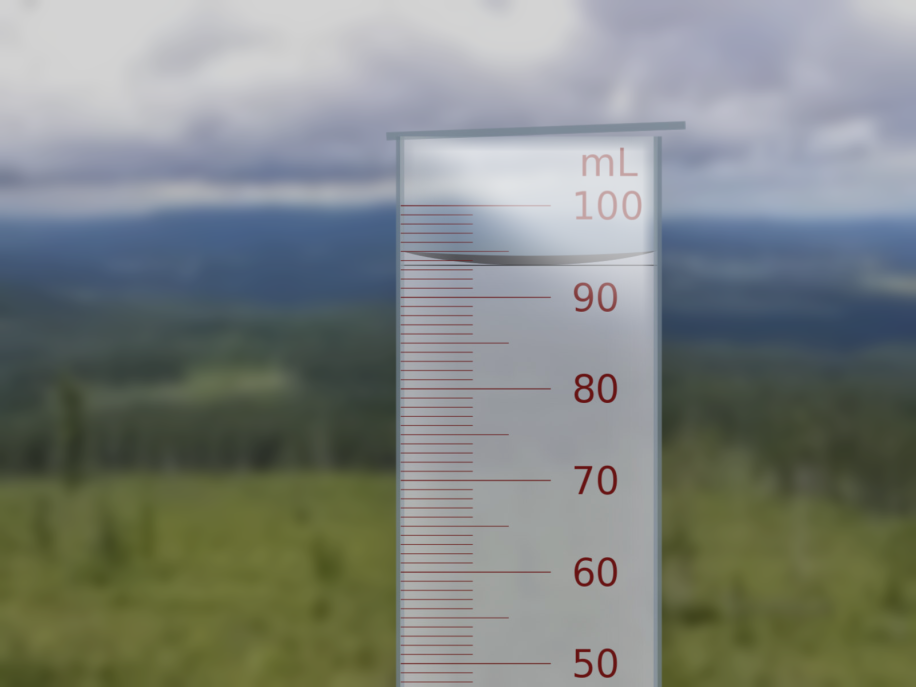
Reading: value=93.5 unit=mL
